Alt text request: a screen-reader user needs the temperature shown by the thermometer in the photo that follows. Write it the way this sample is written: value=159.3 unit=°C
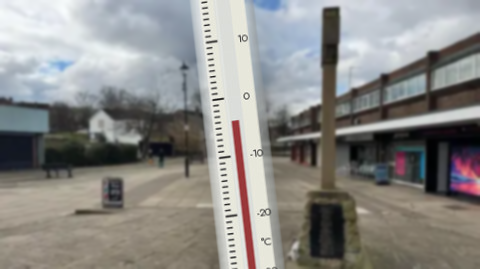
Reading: value=-4 unit=°C
